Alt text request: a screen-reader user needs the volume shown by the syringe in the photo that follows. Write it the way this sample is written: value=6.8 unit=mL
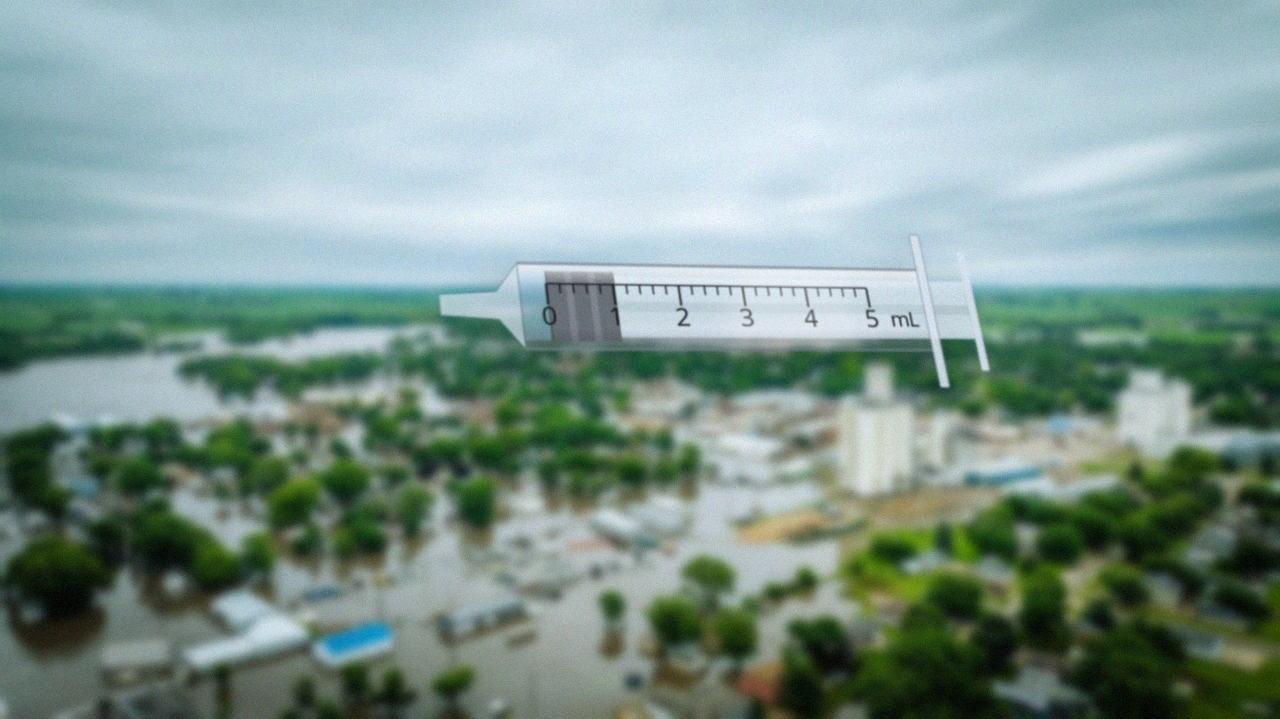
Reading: value=0 unit=mL
